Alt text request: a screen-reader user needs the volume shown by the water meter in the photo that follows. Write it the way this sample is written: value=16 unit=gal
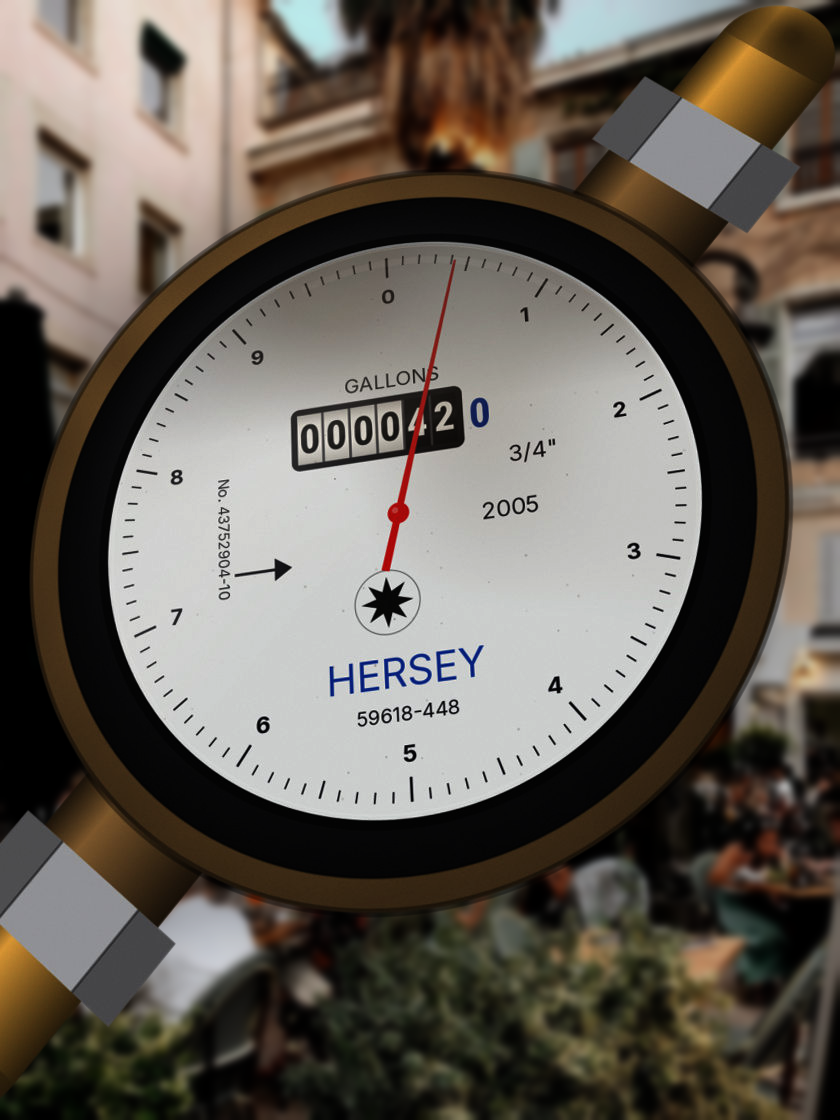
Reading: value=420.4 unit=gal
